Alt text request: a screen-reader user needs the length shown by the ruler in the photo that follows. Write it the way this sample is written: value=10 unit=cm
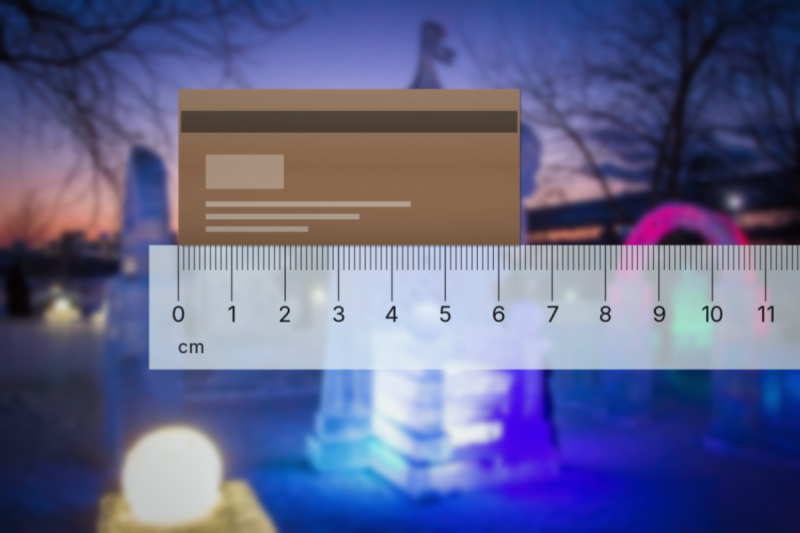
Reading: value=6.4 unit=cm
